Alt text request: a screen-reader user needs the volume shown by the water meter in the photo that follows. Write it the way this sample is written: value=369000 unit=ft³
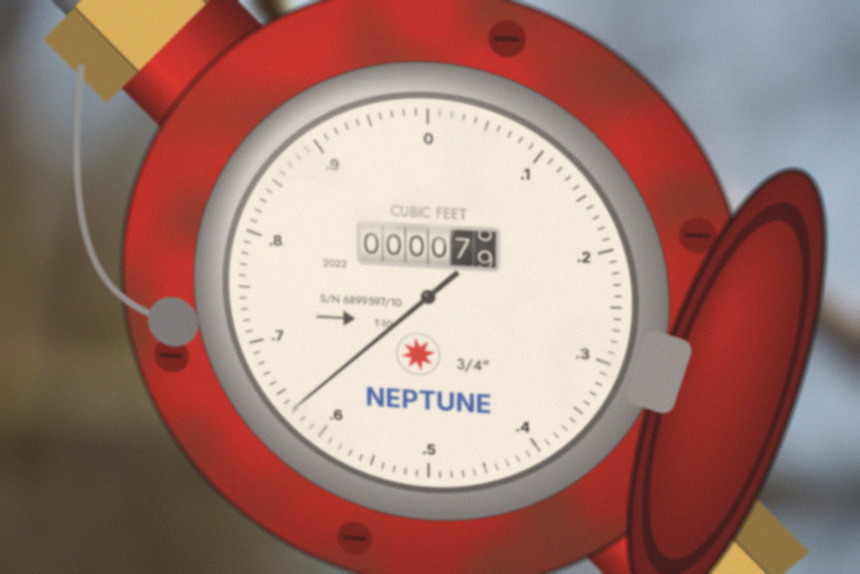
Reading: value=78.63 unit=ft³
